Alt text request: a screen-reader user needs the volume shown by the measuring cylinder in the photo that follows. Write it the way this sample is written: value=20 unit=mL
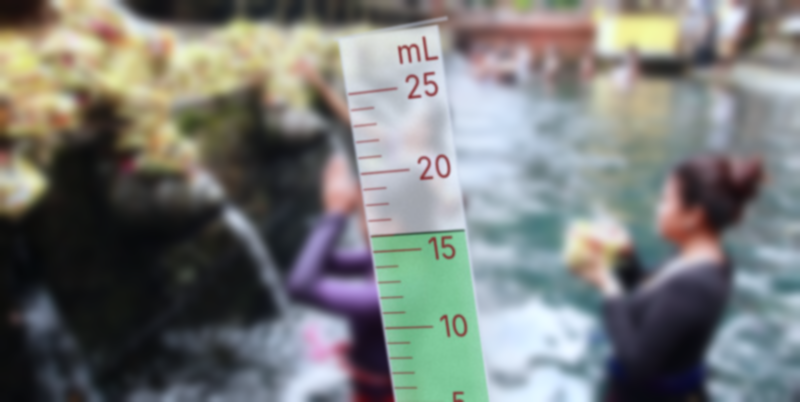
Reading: value=16 unit=mL
